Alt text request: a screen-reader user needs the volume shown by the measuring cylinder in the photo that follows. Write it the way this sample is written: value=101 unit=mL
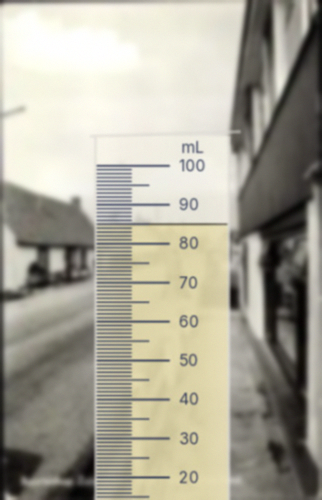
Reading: value=85 unit=mL
